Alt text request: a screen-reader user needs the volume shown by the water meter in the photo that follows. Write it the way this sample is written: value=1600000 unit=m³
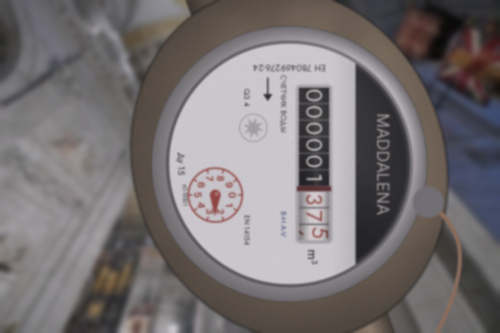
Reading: value=1.3752 unit=m³
